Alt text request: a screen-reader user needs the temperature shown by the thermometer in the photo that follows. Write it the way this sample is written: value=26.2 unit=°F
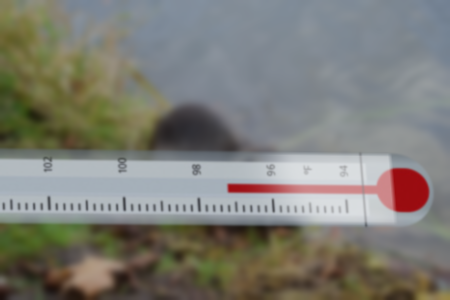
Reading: value=97.2 unit=°F
